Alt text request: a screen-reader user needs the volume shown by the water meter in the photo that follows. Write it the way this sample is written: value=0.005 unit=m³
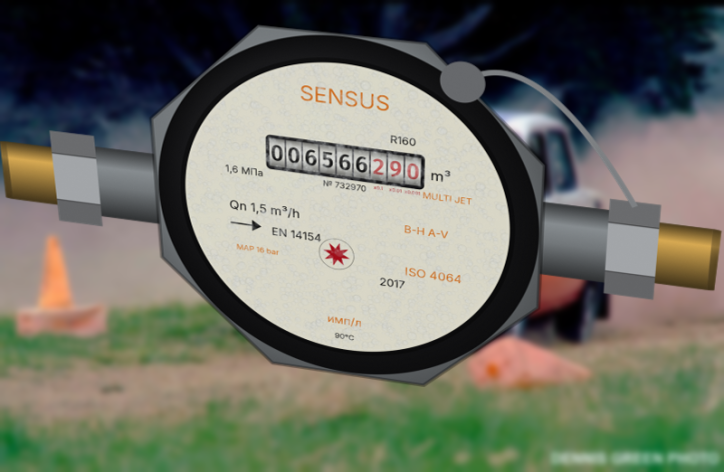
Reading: value=6566.290 unit=m³
